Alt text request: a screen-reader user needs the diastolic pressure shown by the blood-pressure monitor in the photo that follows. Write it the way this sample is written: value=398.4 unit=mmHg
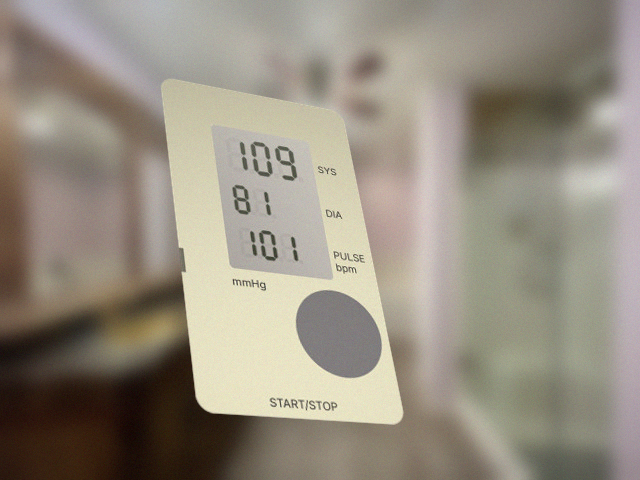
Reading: value=81 unit=mmHg
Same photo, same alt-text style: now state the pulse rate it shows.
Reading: value=101 unit=bpm
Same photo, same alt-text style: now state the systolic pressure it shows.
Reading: value=109 unit=mmHg
